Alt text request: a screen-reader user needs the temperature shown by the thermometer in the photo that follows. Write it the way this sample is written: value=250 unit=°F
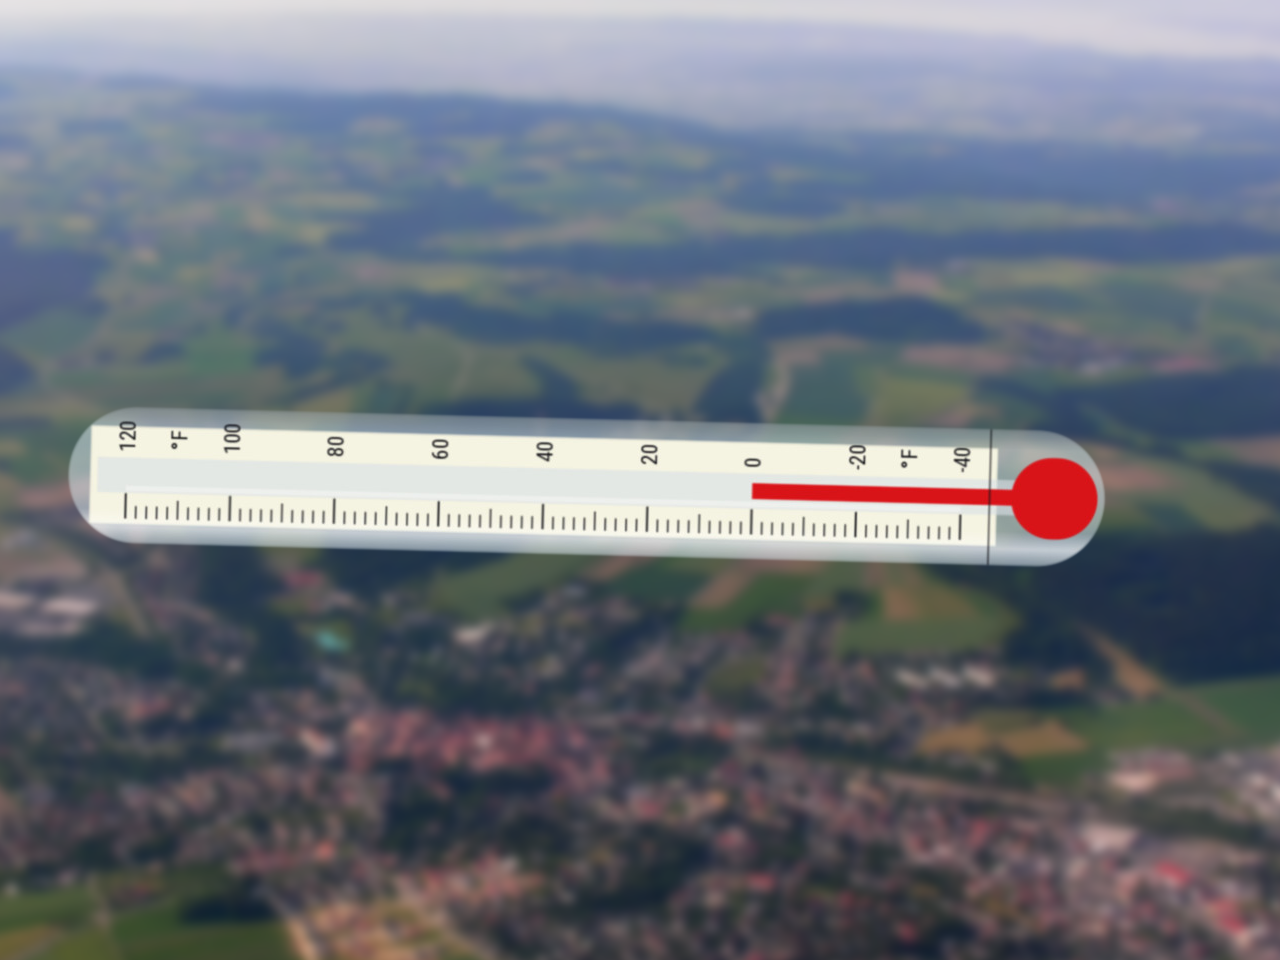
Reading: value=0 unit=°F
